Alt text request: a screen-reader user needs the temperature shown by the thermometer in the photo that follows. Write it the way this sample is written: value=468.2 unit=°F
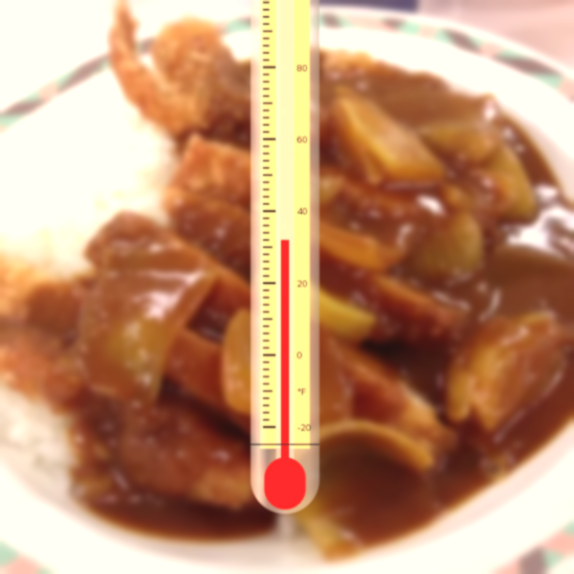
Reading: value=32 unit=°F
